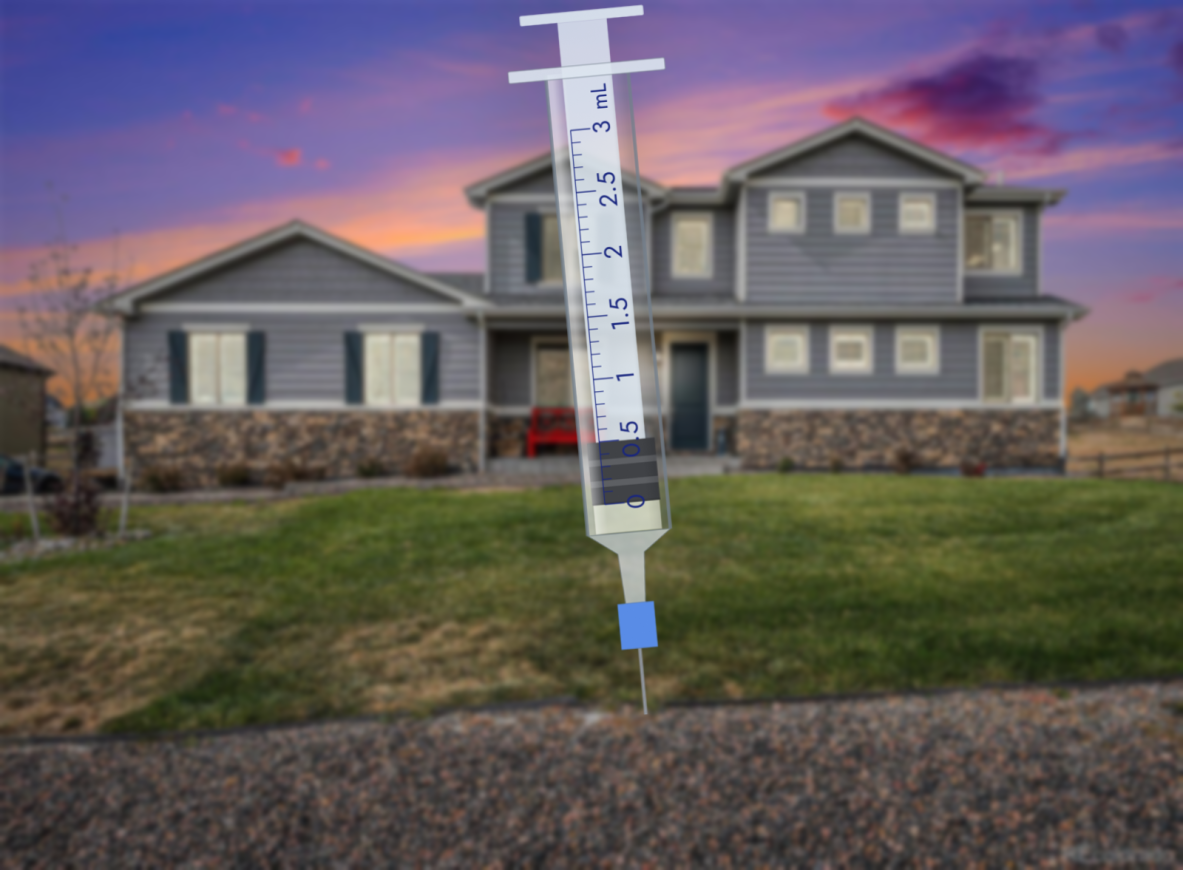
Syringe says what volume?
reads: 0 mL
